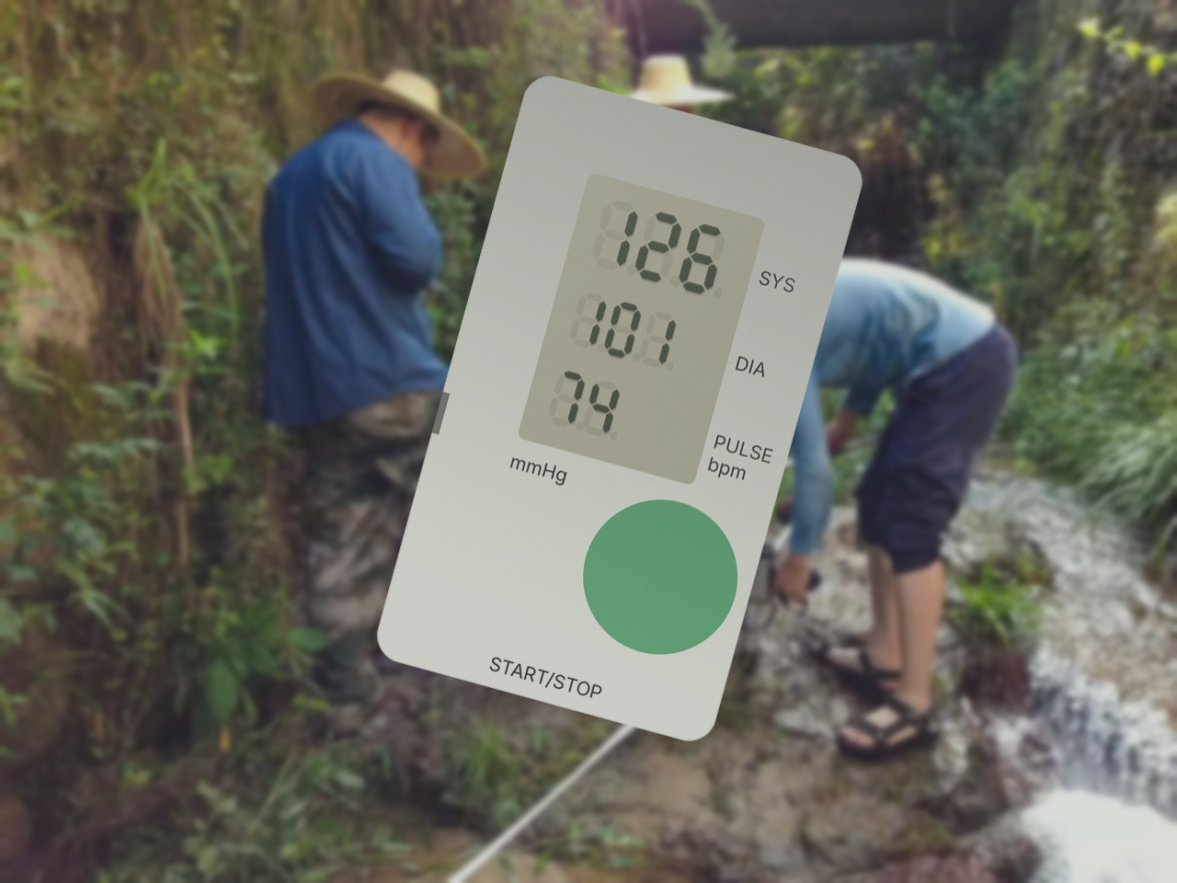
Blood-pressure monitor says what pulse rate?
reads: 74 bpm
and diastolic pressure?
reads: 101 mmHg
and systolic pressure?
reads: 126 mmHg
